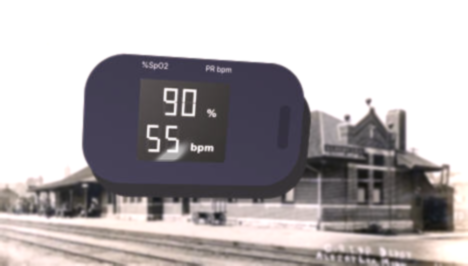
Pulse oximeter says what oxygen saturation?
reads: 90 %
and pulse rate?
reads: 55 bpm
